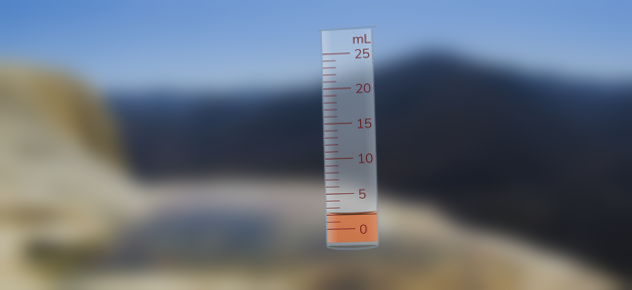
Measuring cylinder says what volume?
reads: 2 mL
